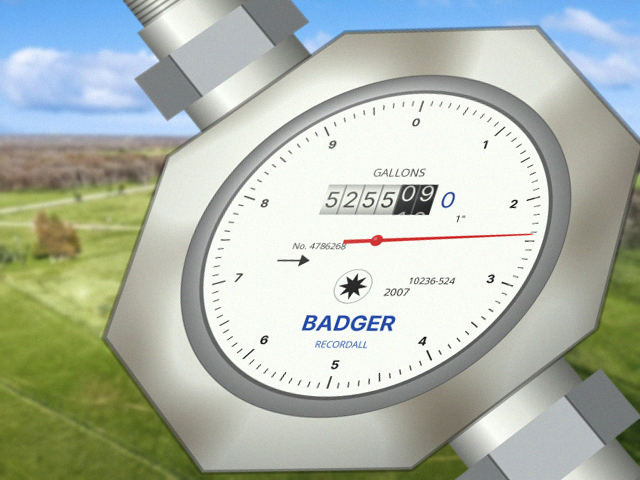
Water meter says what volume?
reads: 5255092.4 gal
